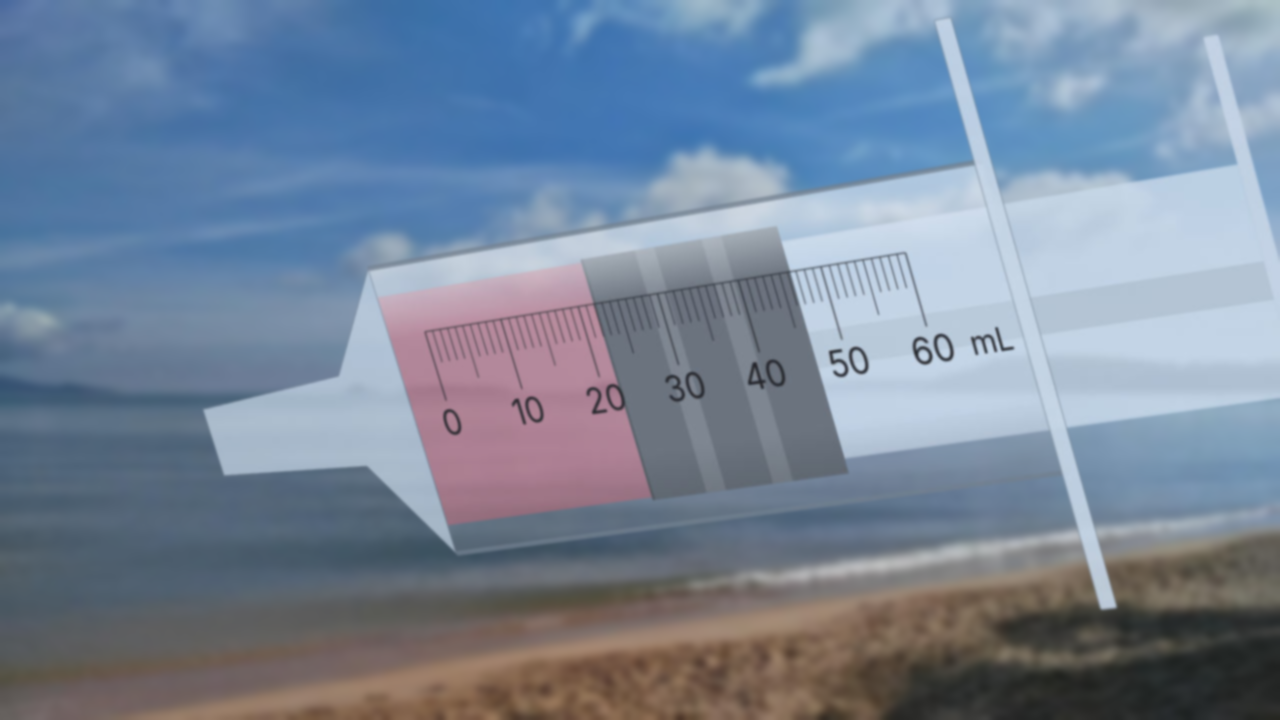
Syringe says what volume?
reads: 22 mL
